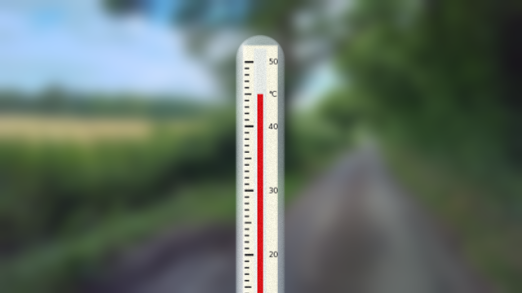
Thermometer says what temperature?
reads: 45 °C
